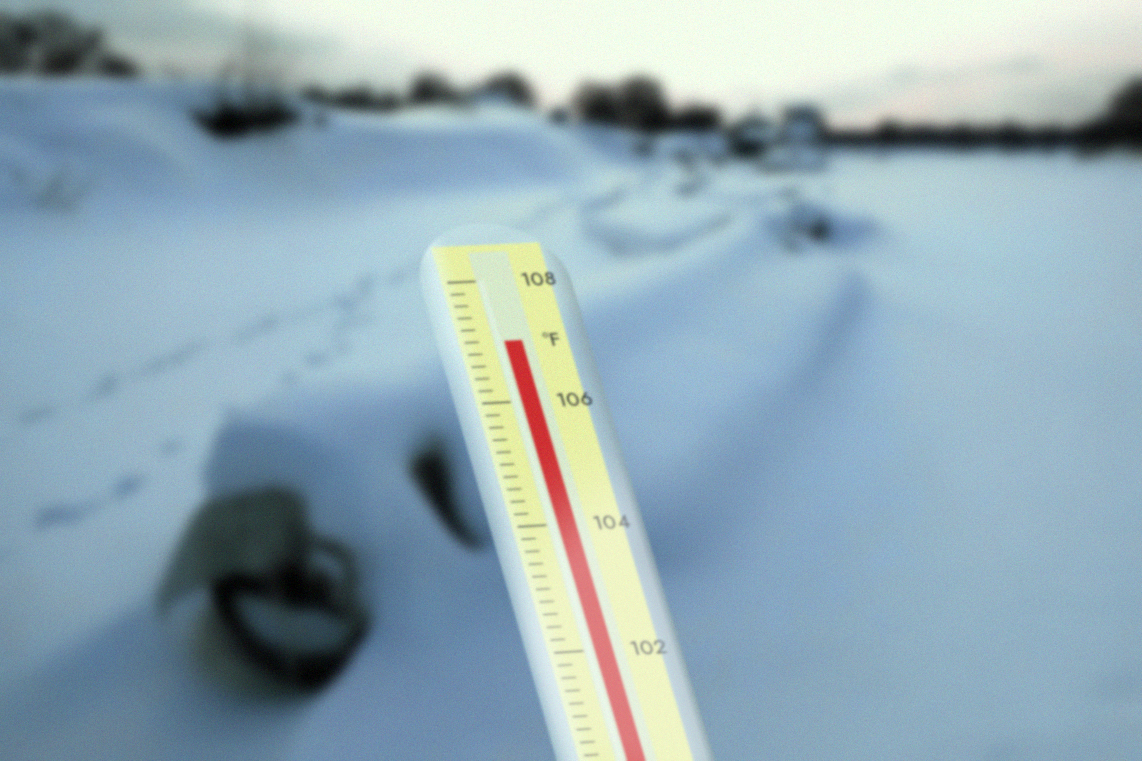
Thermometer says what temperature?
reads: 107 °F
